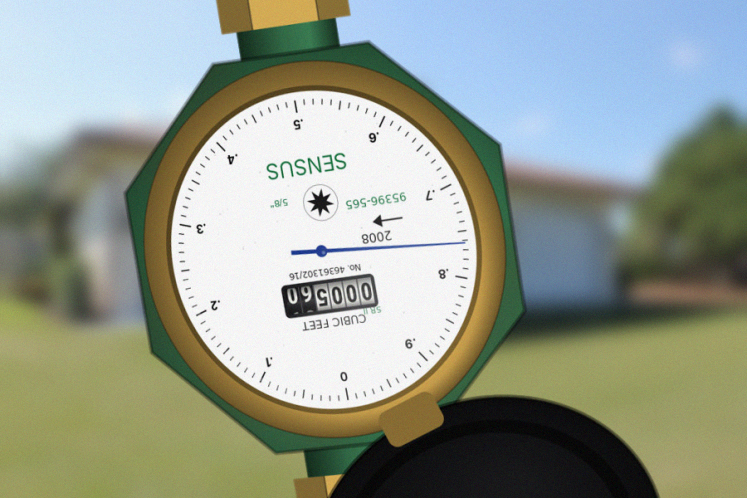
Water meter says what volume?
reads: 559.76 ft³
